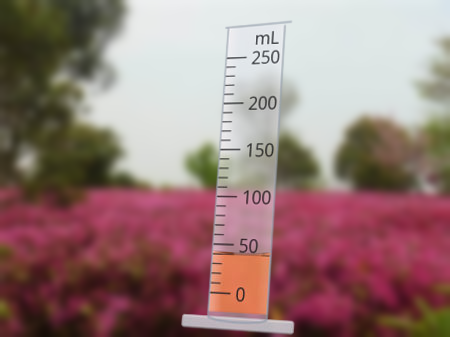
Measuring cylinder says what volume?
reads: 40 mL
